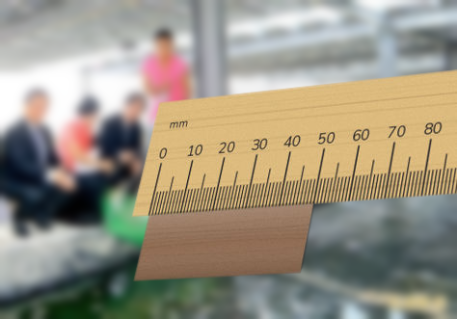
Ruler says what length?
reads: 50 mm
